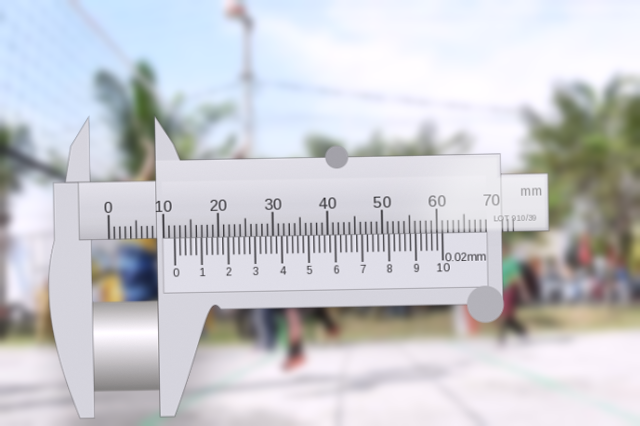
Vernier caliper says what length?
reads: 12.0 mm
